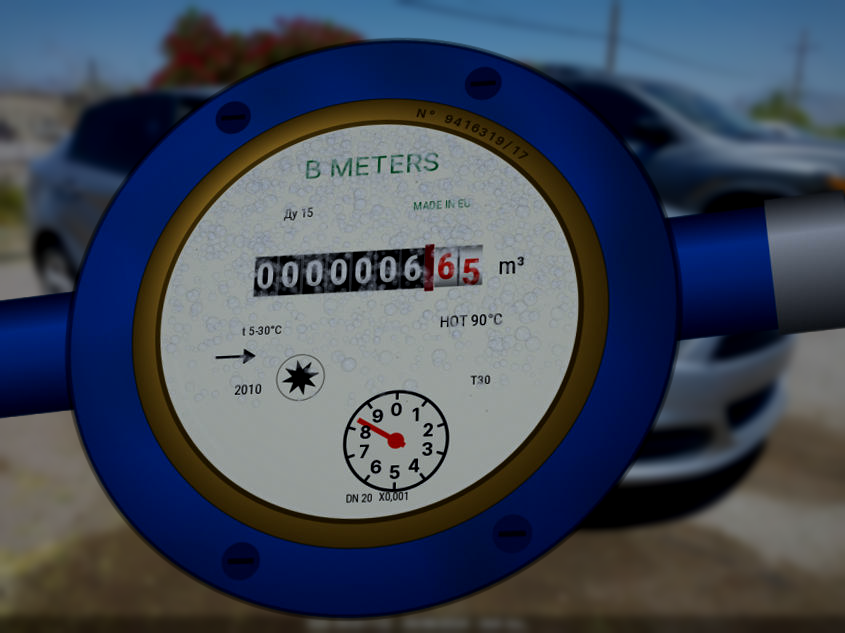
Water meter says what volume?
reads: 6.648 m³
